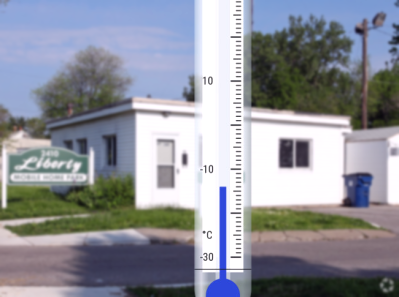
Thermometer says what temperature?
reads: -14 °C
